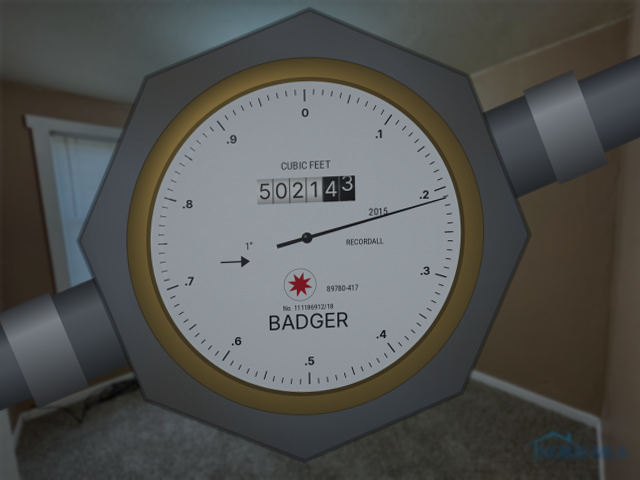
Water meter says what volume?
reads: 502143.21 ft³
